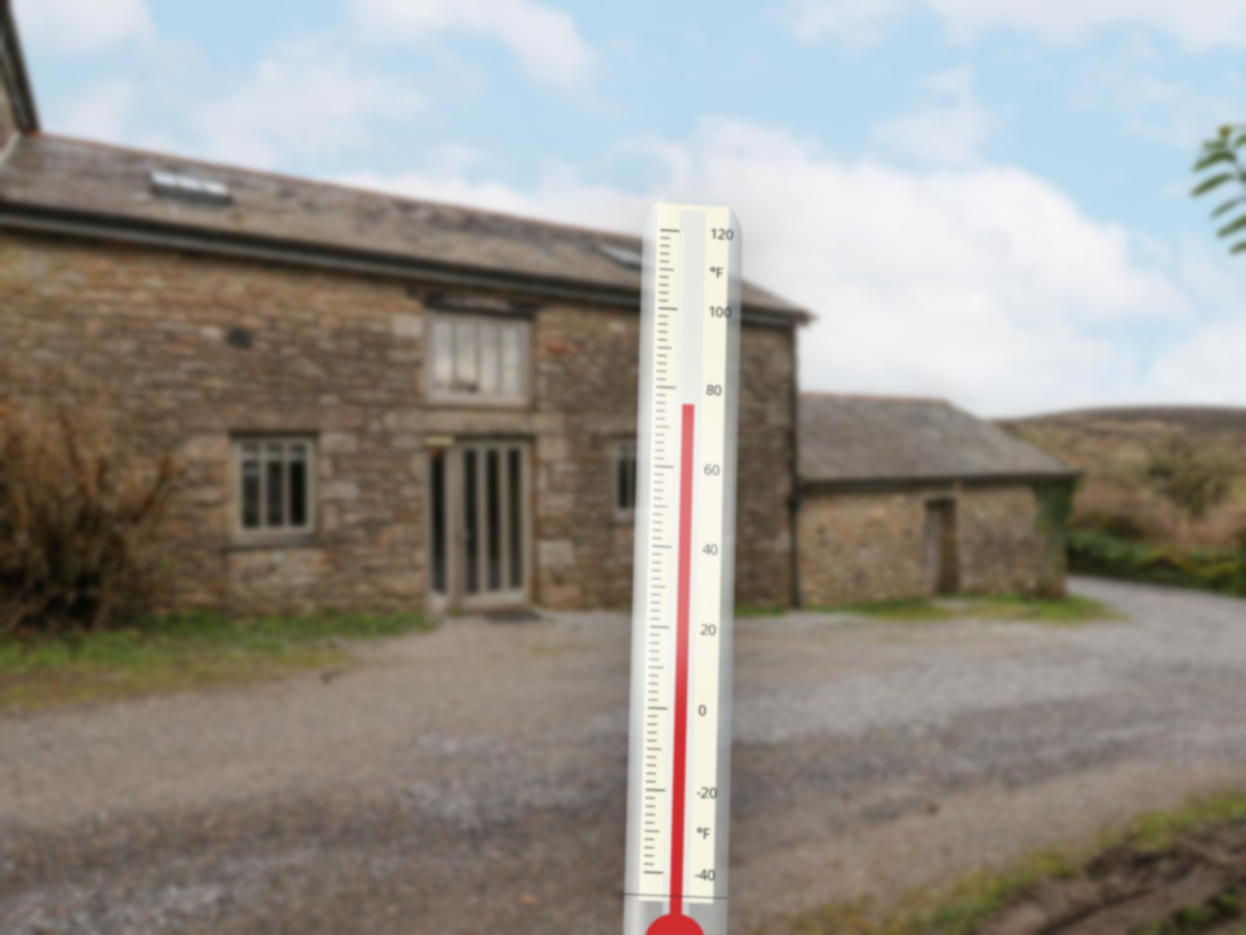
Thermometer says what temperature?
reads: 76 °F
